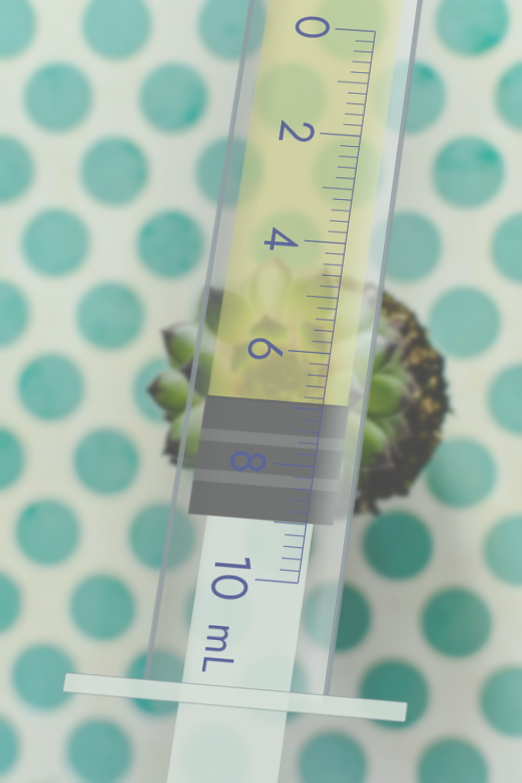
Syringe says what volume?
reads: 6.9 mL
